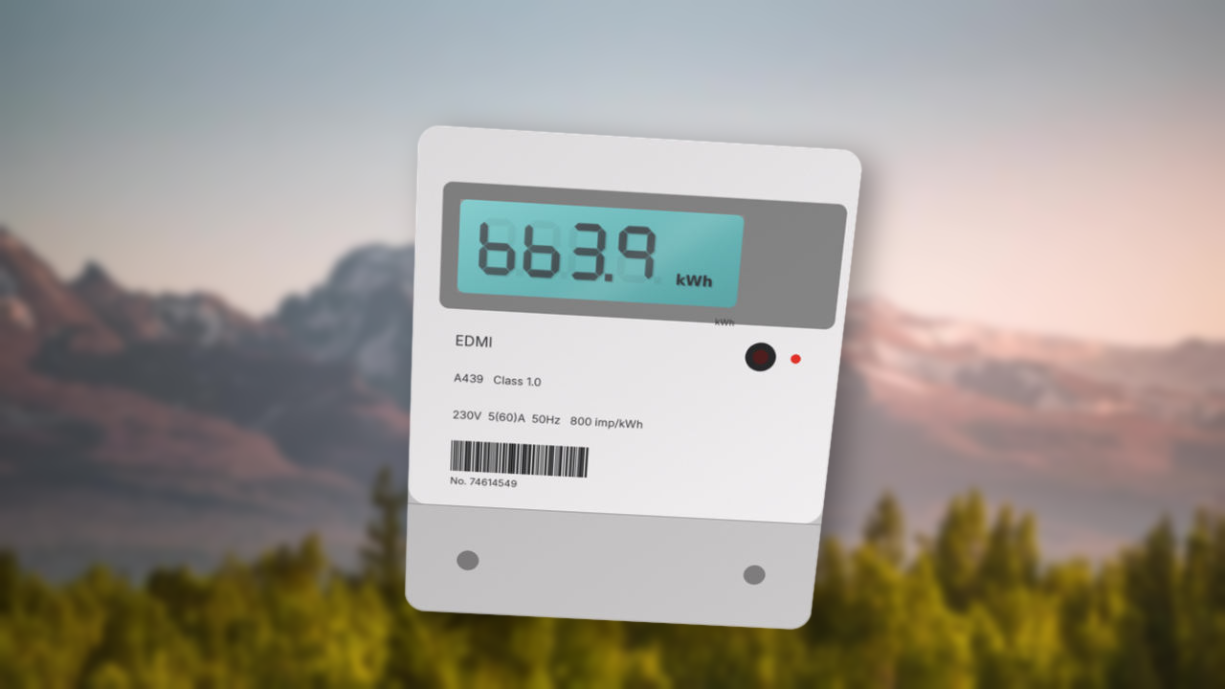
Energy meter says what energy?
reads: 663.9 kWh
